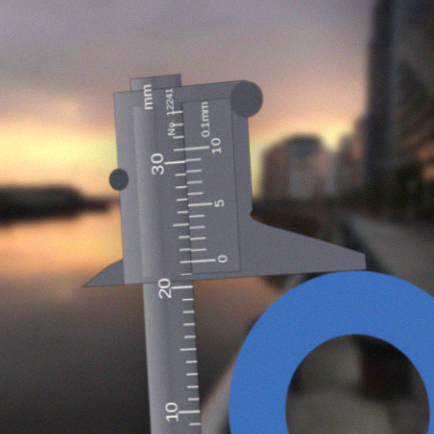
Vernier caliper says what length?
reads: 22.0 mm
